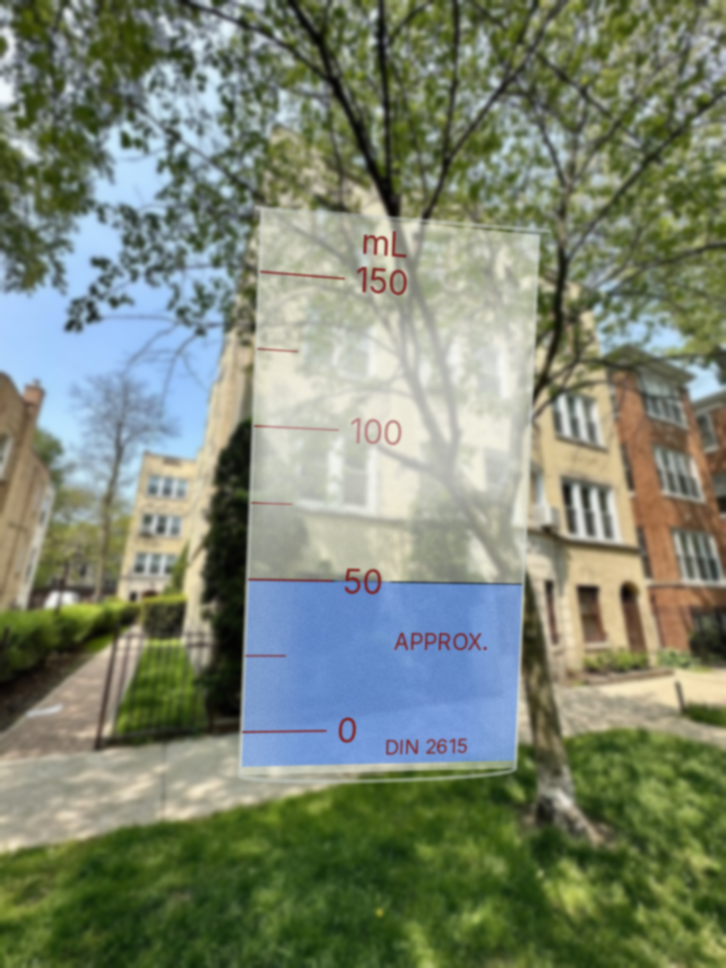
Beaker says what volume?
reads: 50 mL
